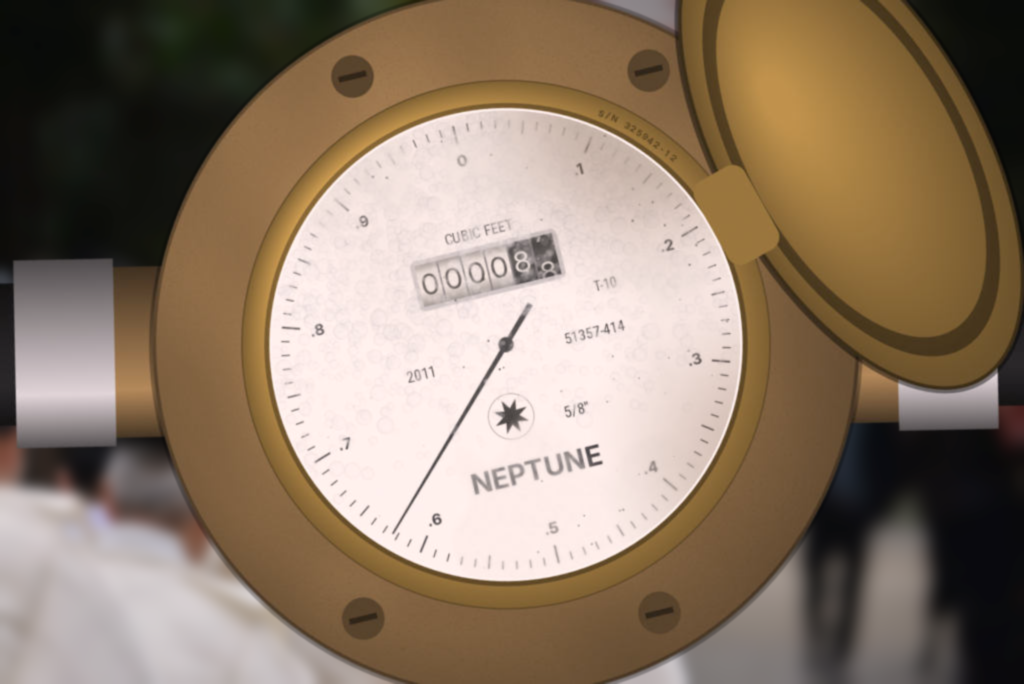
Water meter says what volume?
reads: 87.62 ft³
